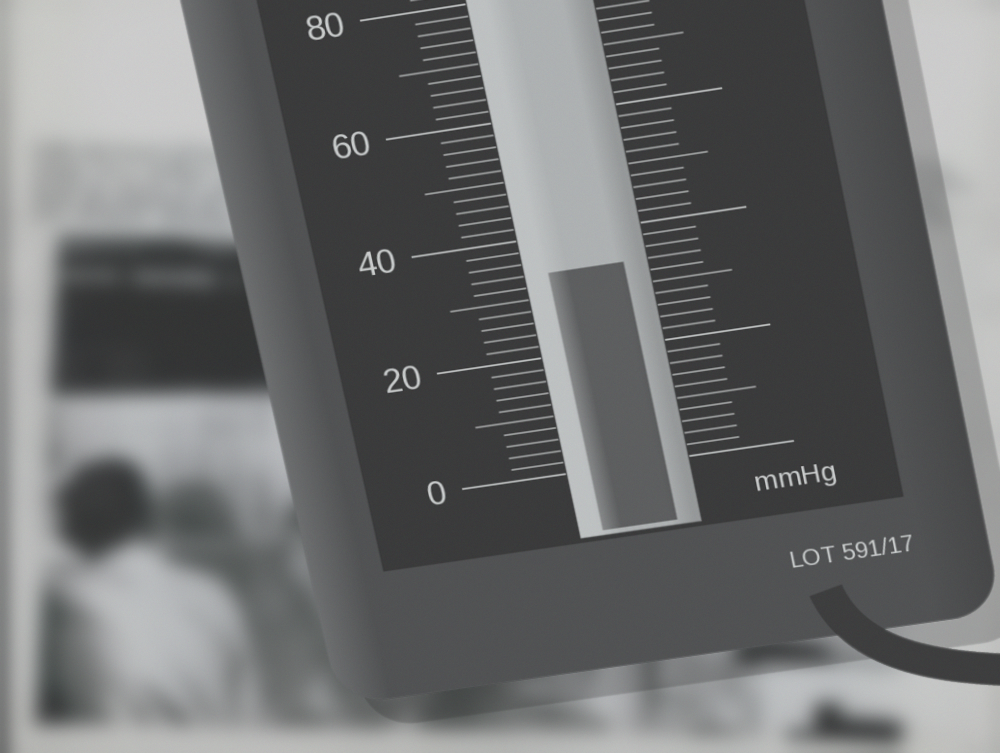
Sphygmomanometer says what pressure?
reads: 34 mmHg
